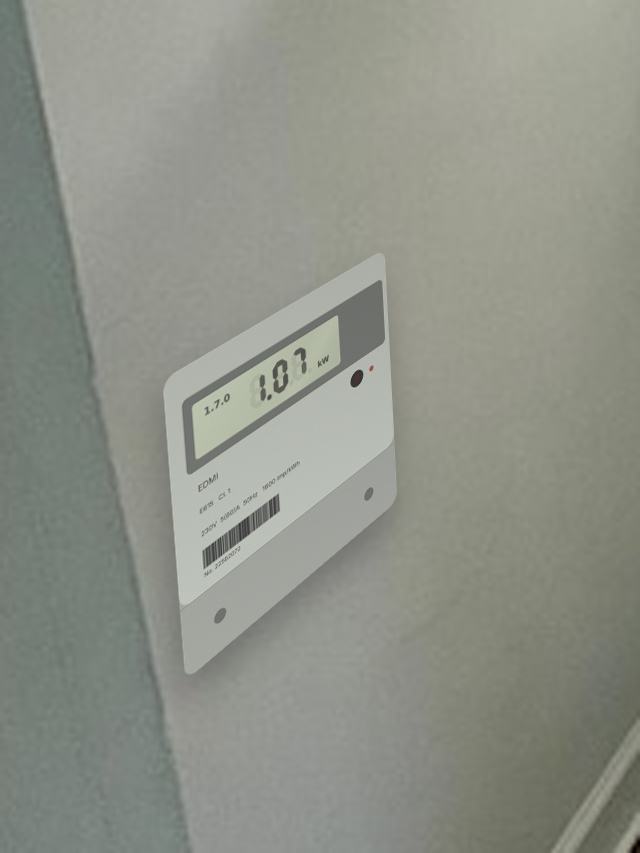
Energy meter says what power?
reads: 1.07 kW
